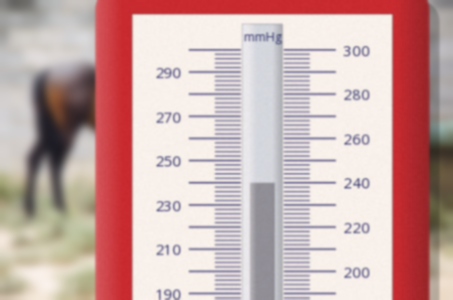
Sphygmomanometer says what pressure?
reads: 240 mmHg
